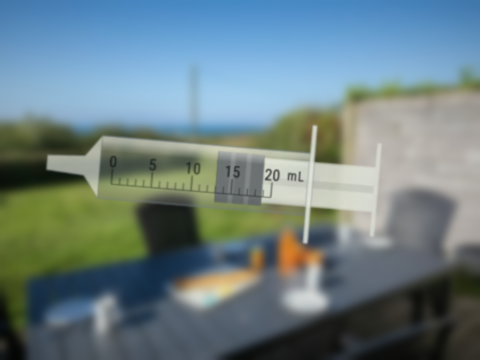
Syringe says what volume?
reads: 13 mL
